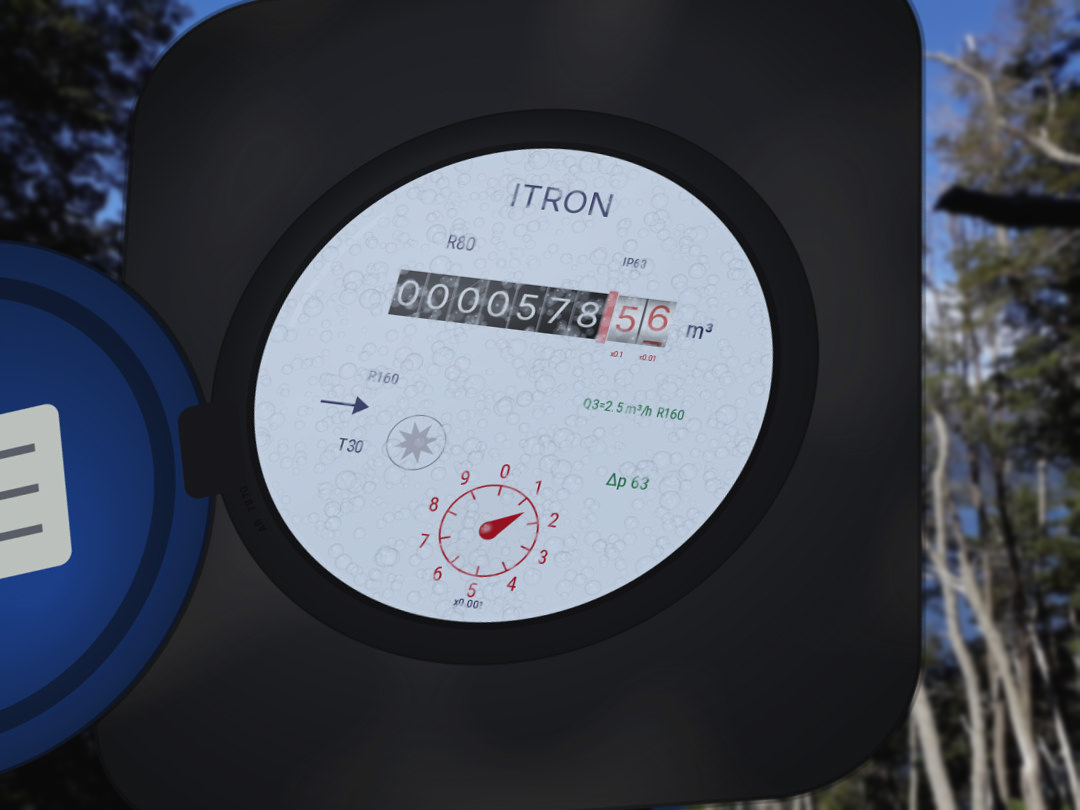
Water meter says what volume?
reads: 578.561 m³
